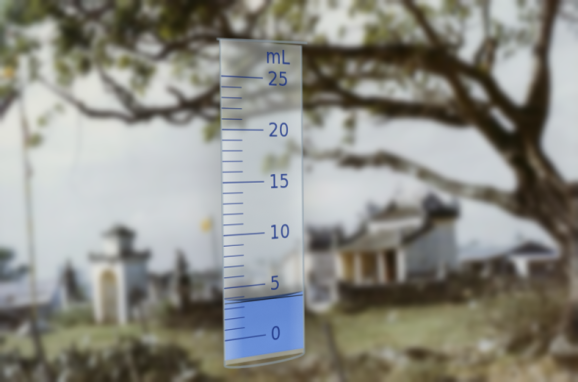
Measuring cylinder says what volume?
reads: 3.5 mL
